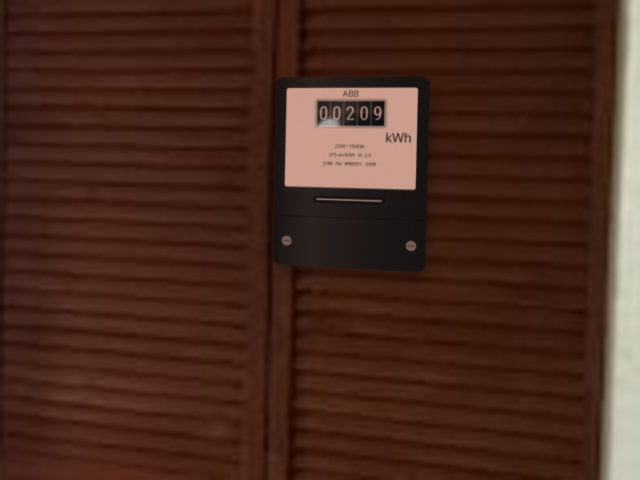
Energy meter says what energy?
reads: 209 kWh
